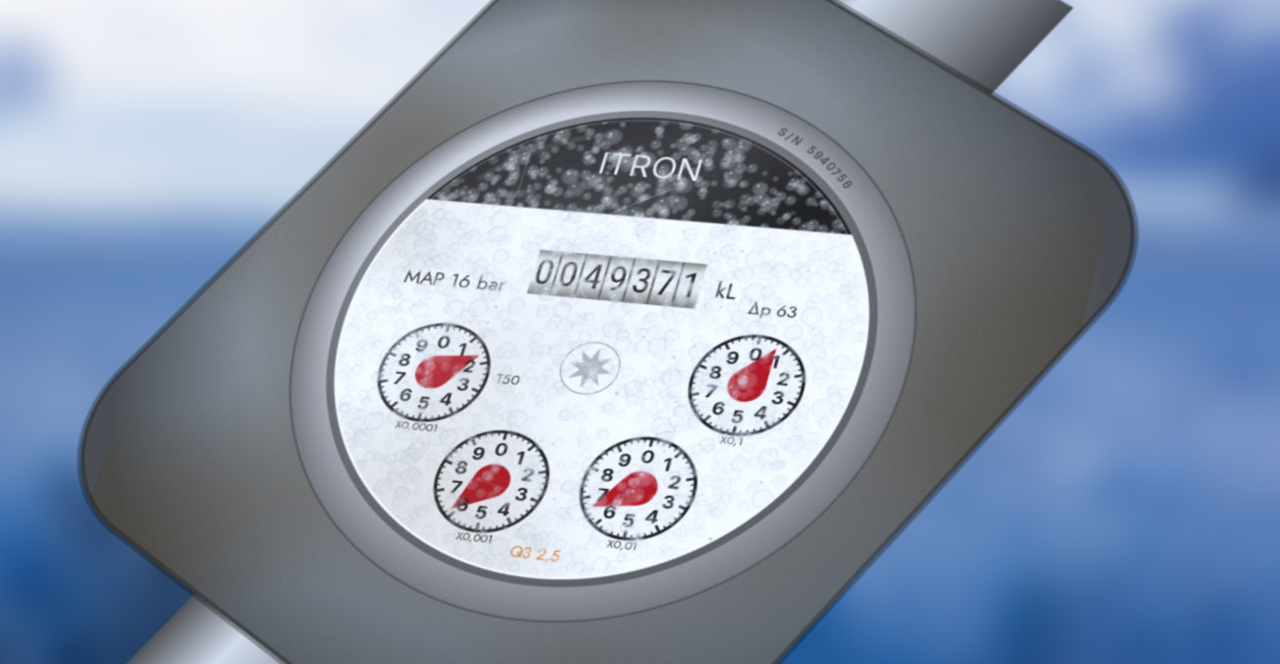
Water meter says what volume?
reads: 49371.0661 kL
